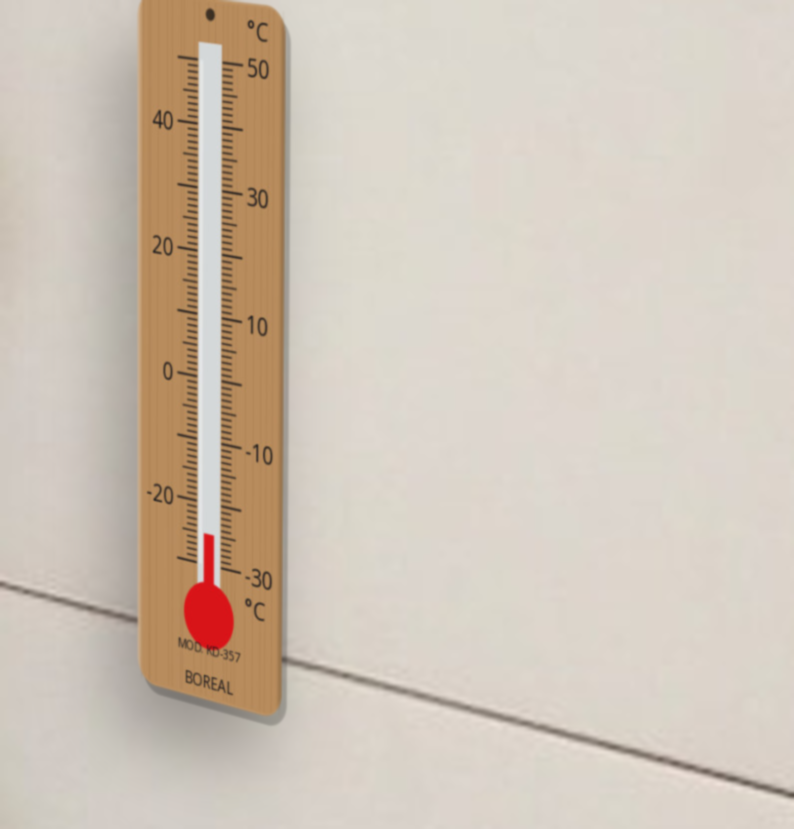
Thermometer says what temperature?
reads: -25 °C
